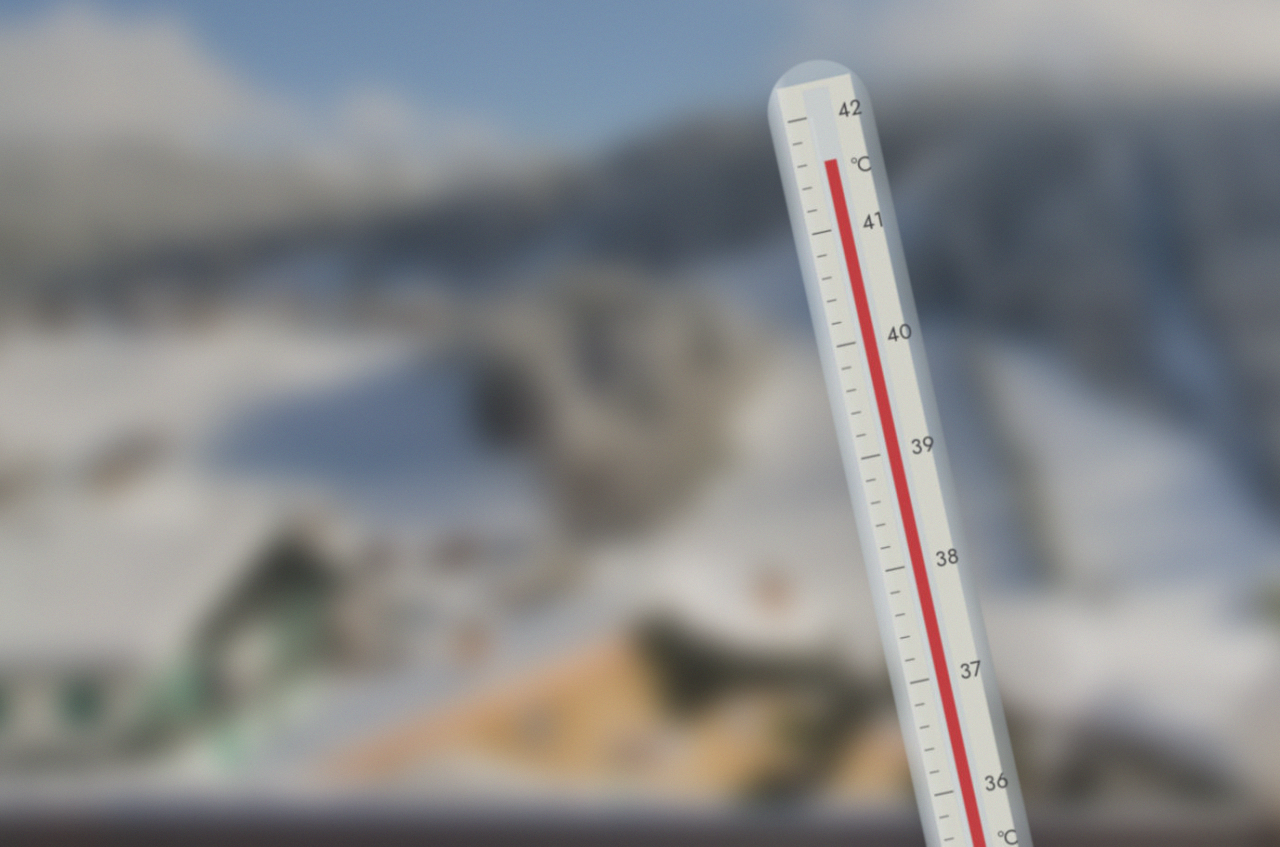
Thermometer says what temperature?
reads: 41.6 °C
